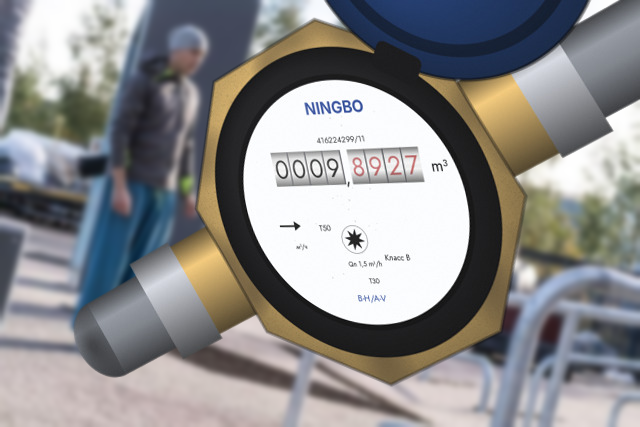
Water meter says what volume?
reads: 9.8927 m³
